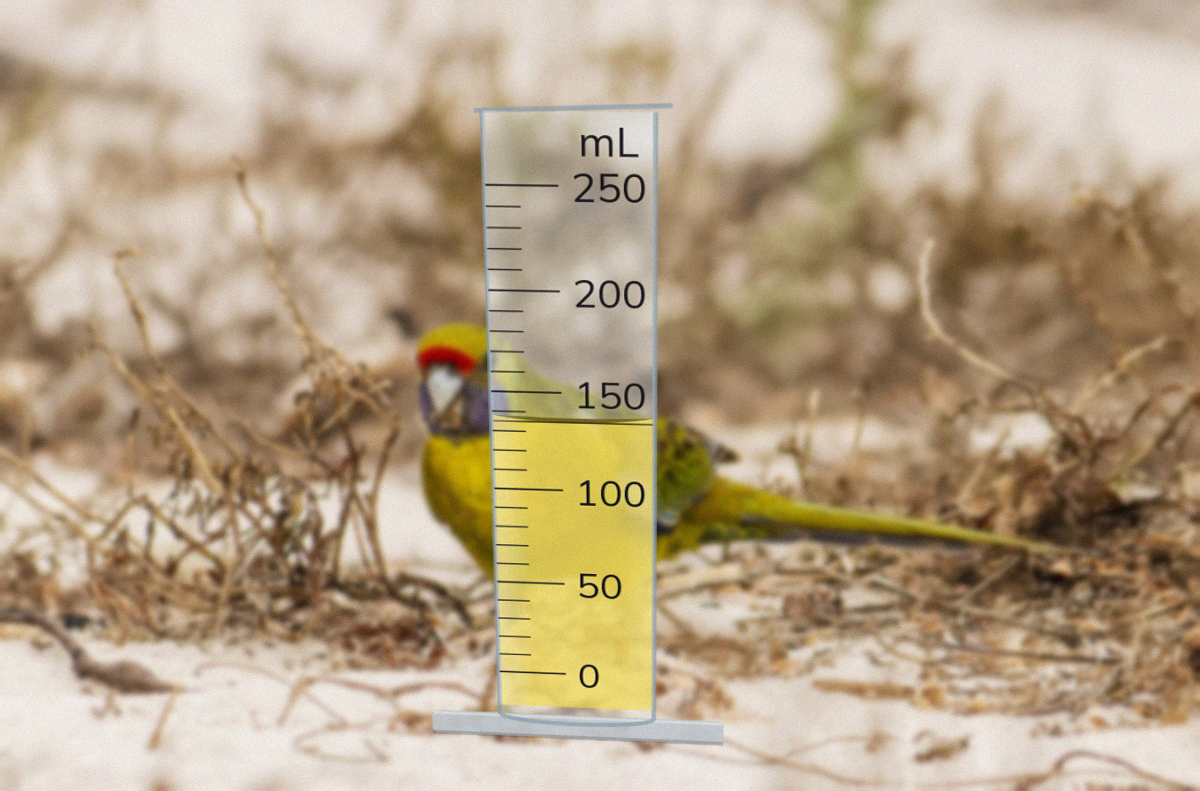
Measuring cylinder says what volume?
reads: 135 mL
